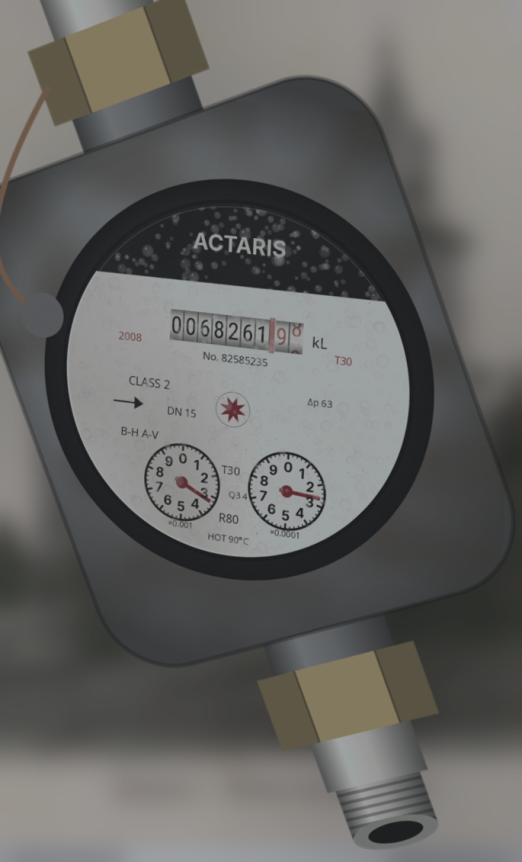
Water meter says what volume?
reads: 68261.9832 kL
